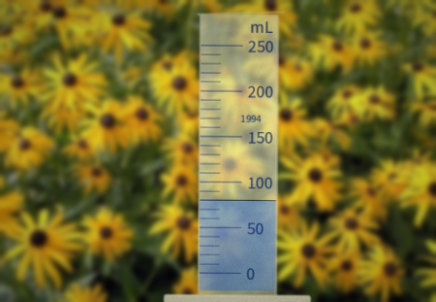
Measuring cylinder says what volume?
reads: 80 mL
